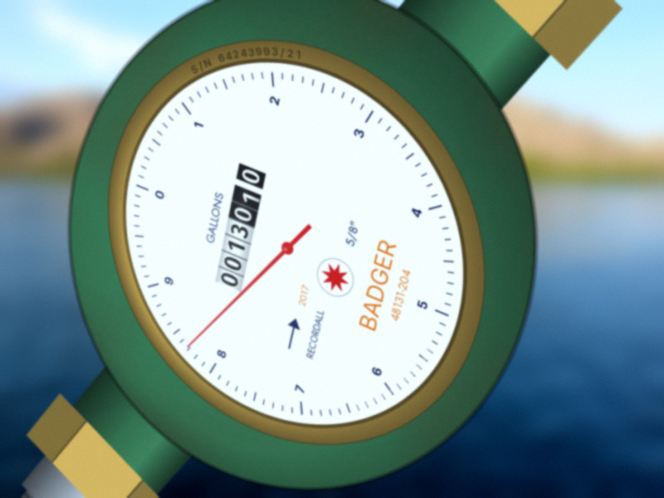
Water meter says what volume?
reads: 13008.3 gal
